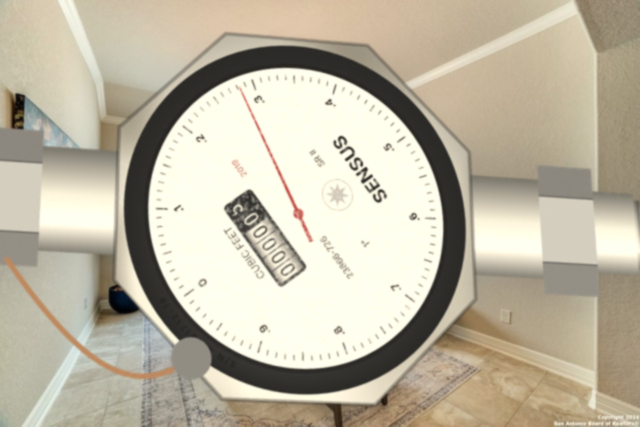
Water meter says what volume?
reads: 5.28 ft³
